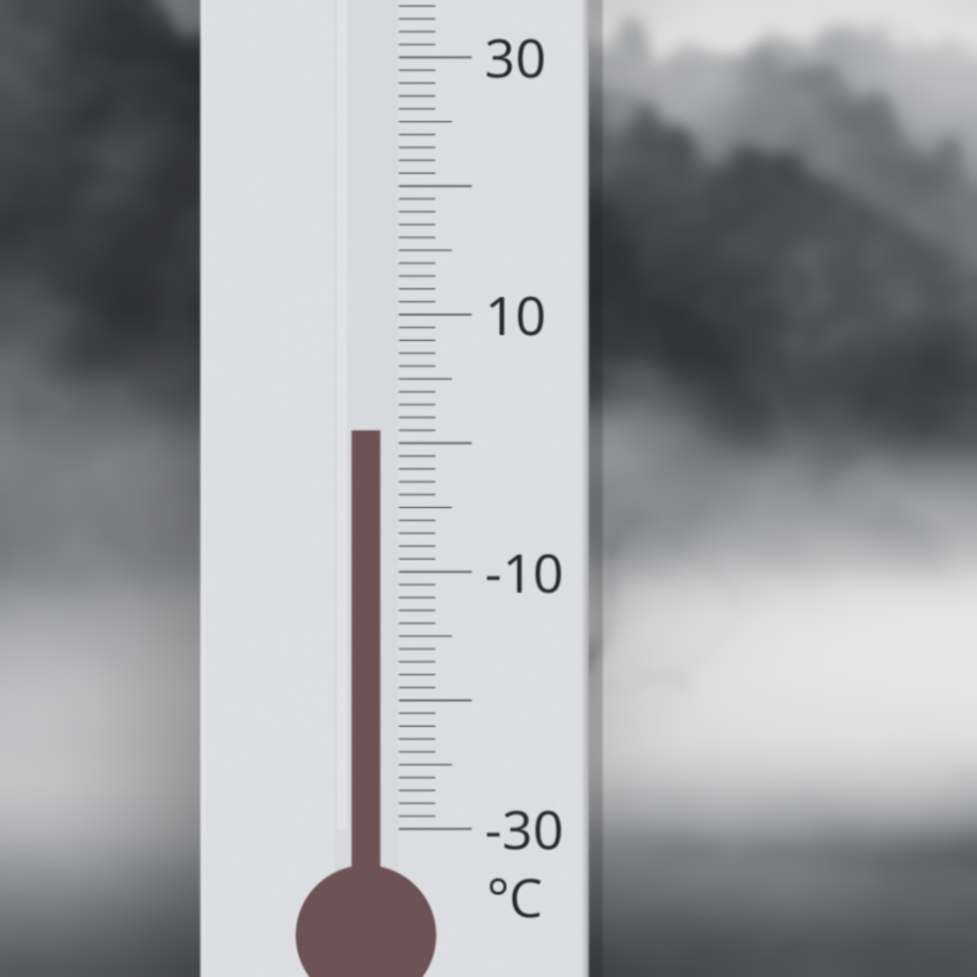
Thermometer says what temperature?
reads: 1 °C
